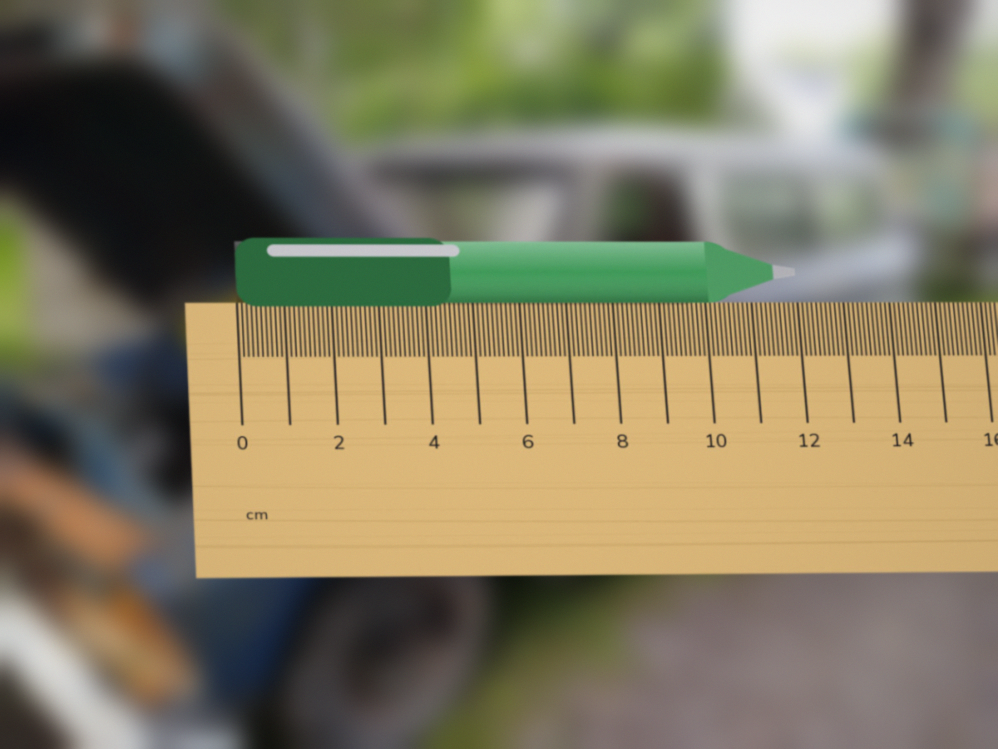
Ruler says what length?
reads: 12 cm
